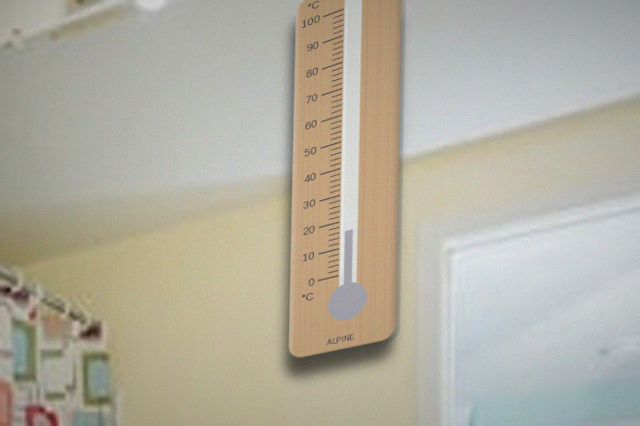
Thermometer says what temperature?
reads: 16 °C
